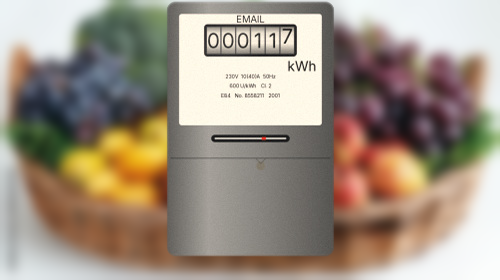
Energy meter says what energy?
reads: 117 kWh
